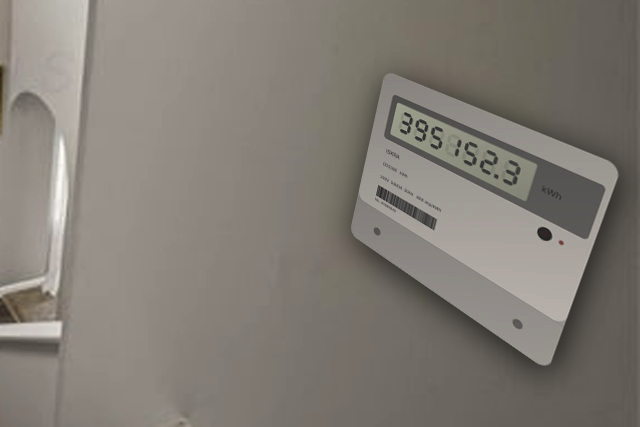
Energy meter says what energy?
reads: 395152.3 kWh
